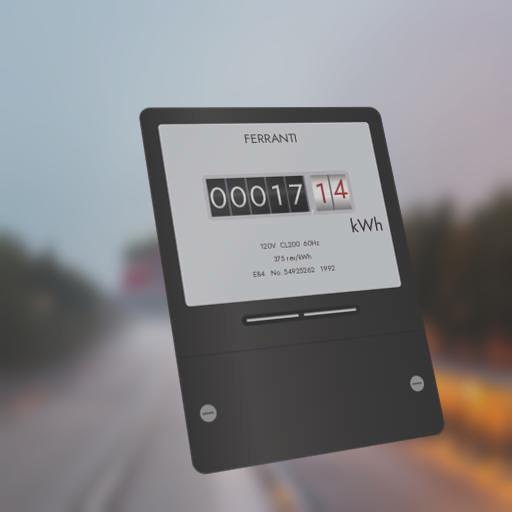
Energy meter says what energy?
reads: 17.14 kWh
